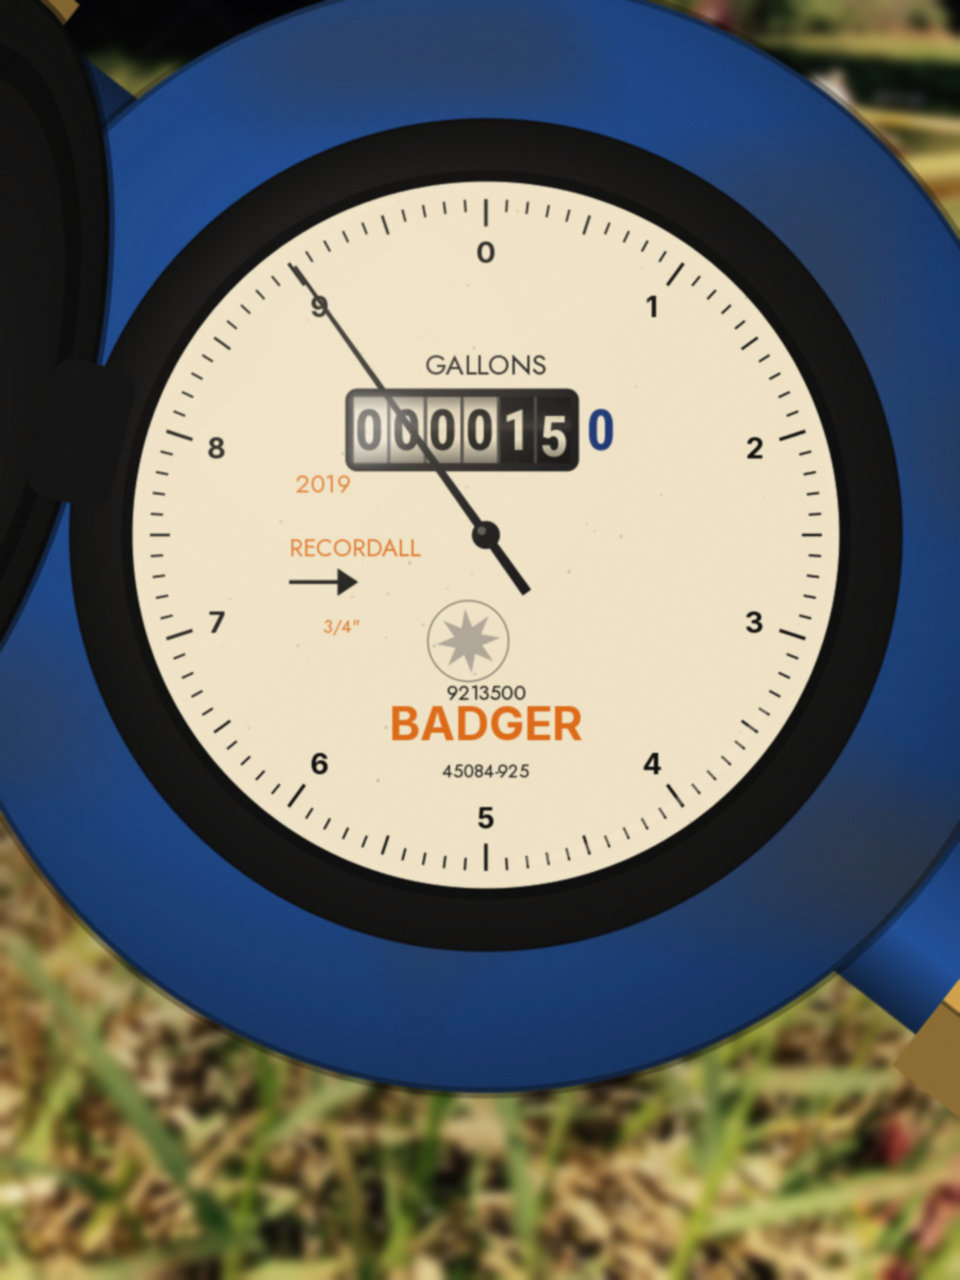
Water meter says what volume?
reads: 149.0 gal
